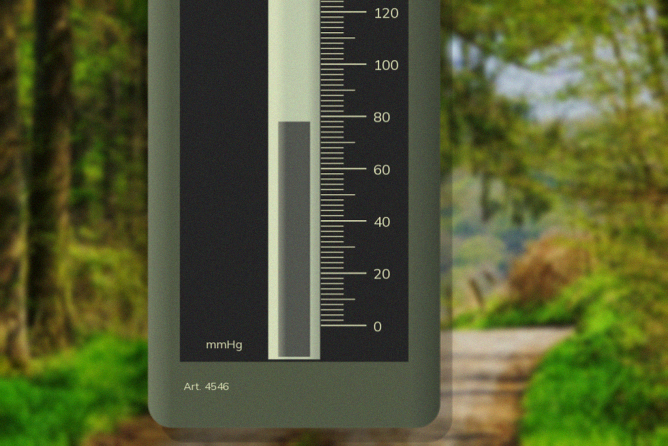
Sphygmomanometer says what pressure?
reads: 78 mmHg
